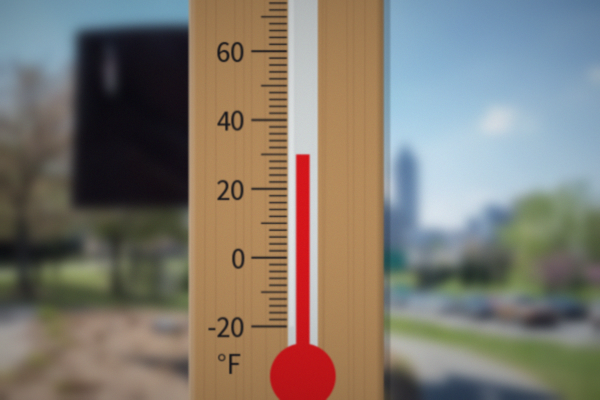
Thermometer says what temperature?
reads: 30 °F
